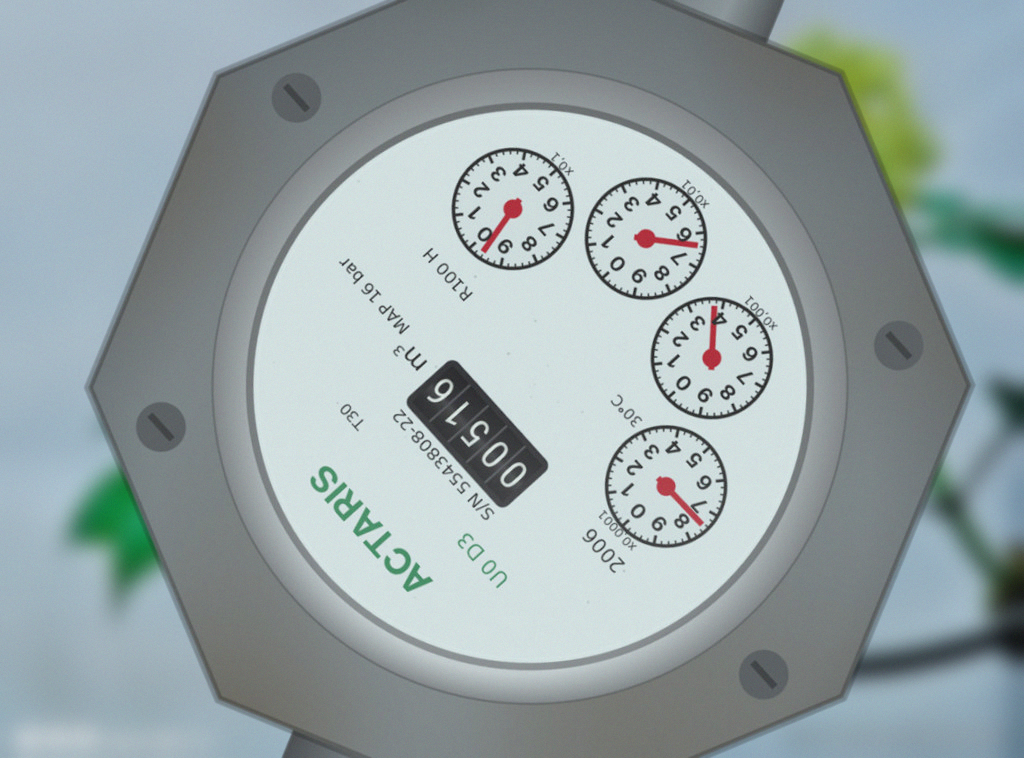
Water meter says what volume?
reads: 515.9637 m³
